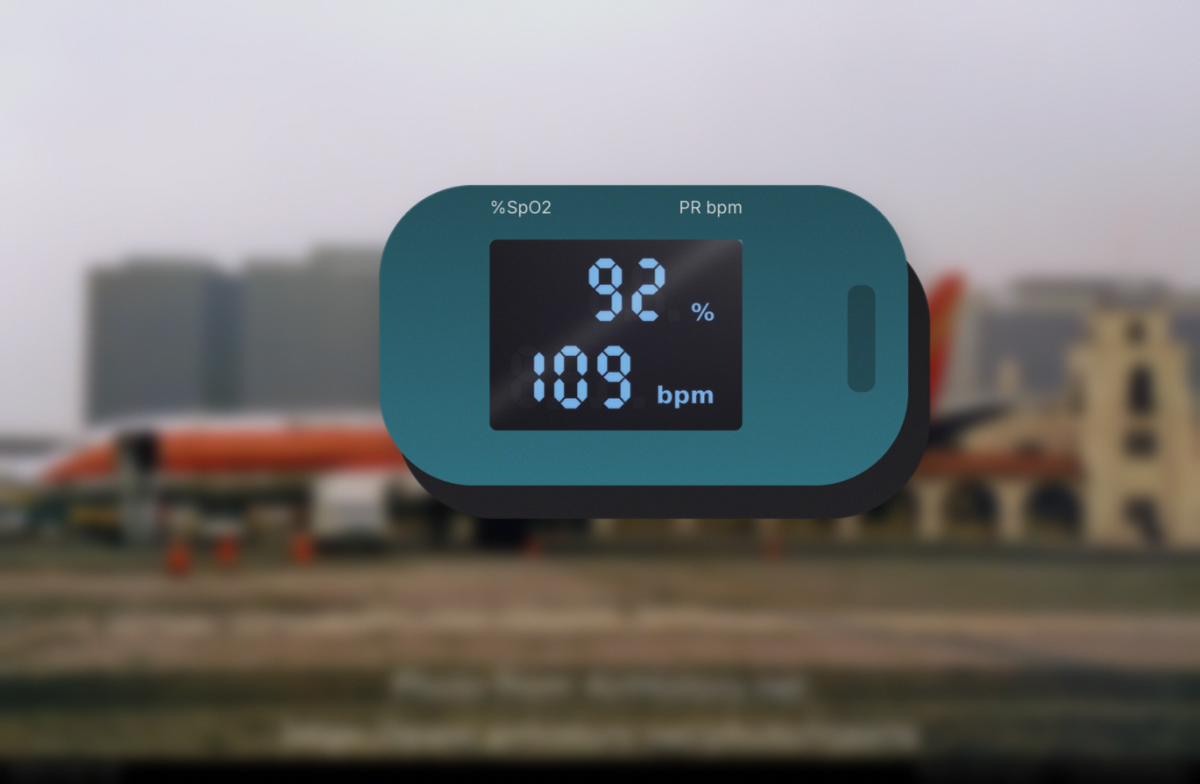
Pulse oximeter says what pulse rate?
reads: 109 bpm
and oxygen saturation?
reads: 92 %
